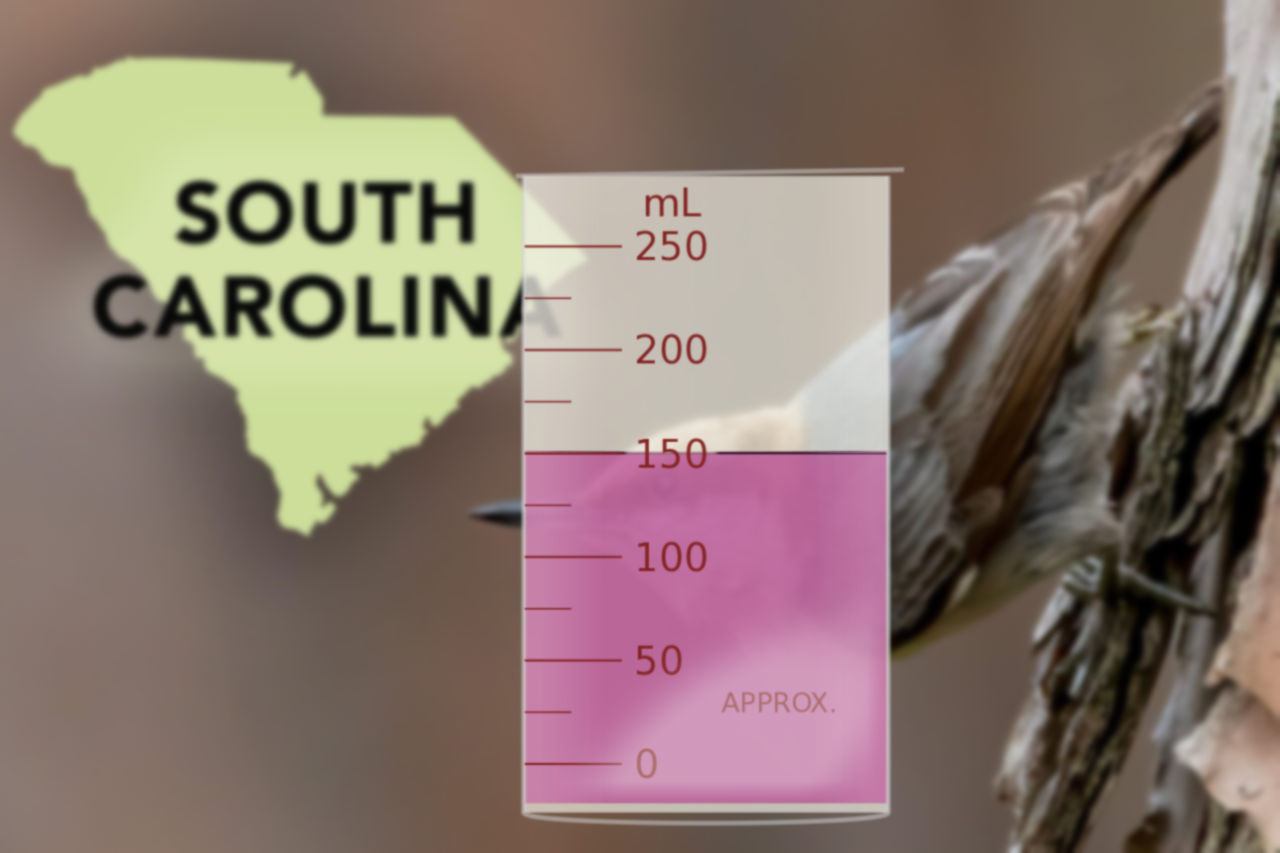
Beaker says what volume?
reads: 150 mL
